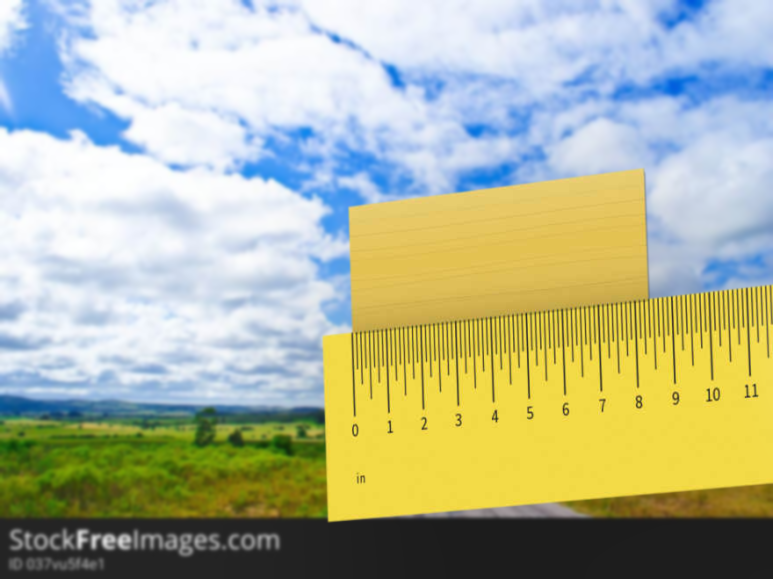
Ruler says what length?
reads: 8.375 in
